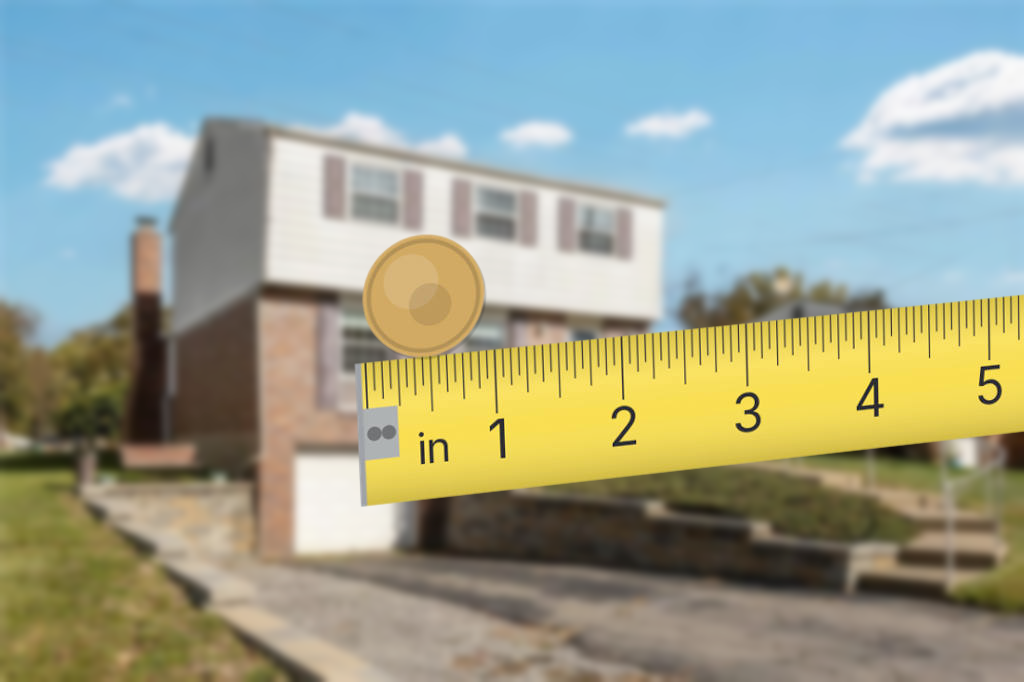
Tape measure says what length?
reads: 0.9375 in
